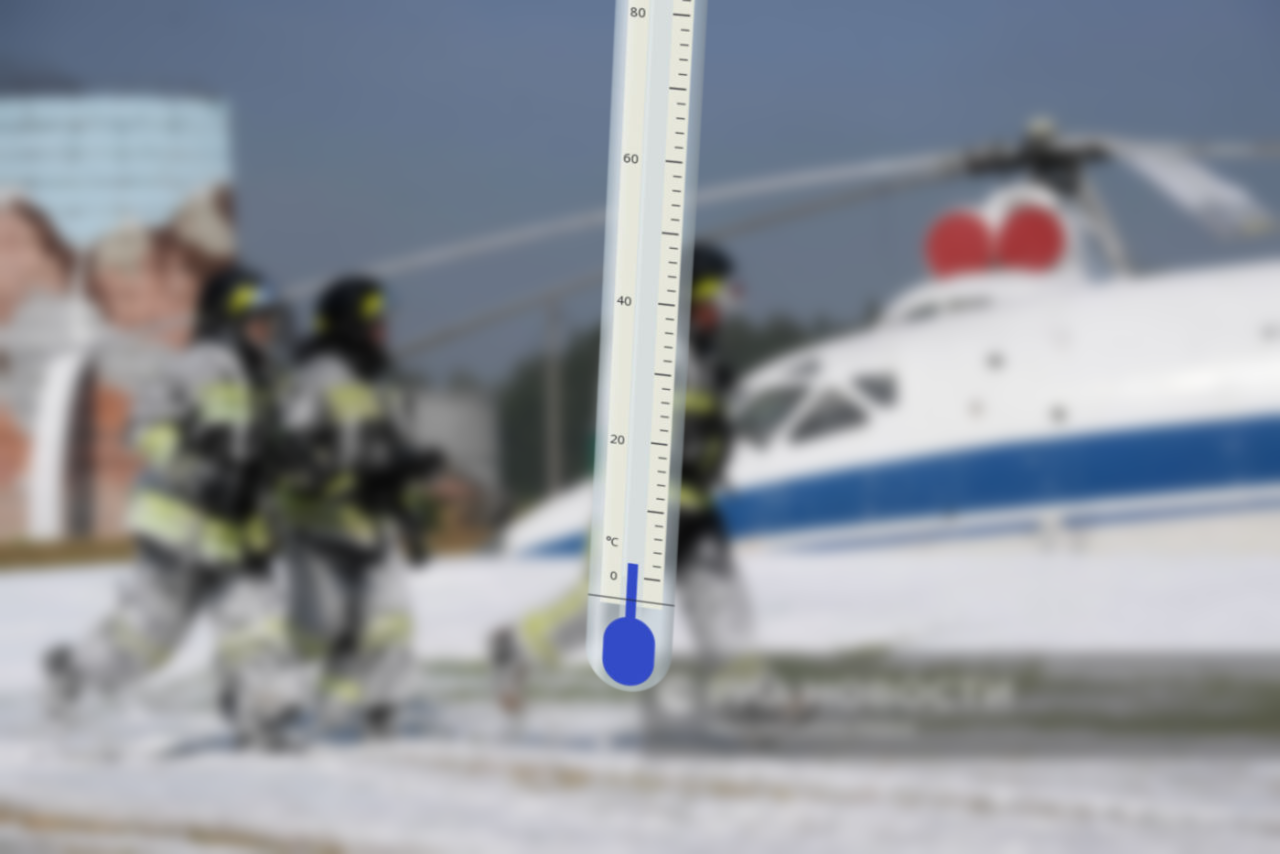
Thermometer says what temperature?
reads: 2 °C
